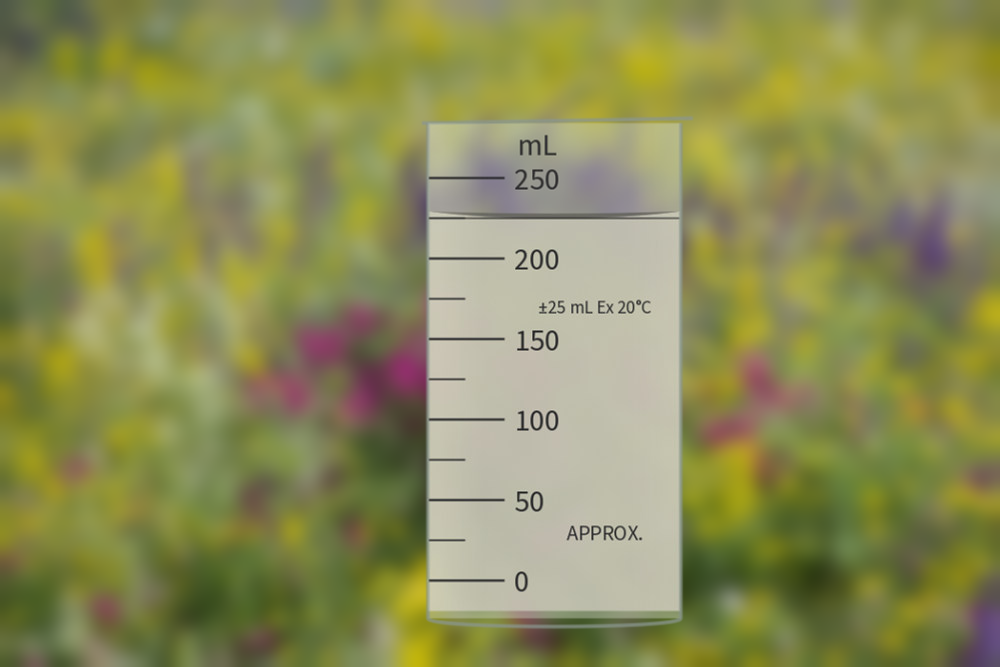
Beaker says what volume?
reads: 225 mL
